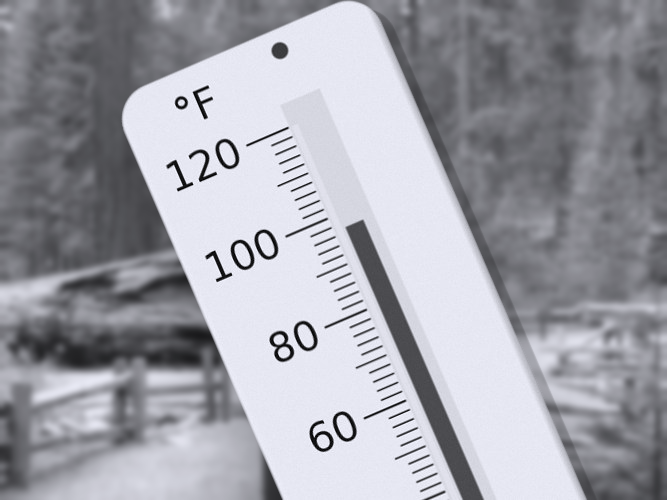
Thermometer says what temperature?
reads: 97 °F
